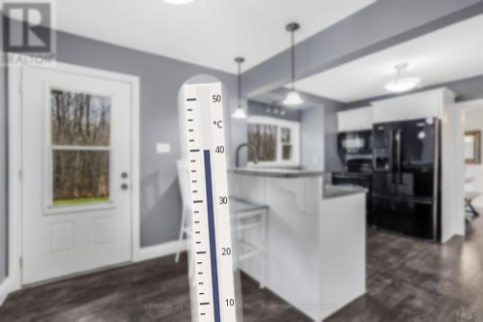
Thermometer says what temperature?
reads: 40 °C
